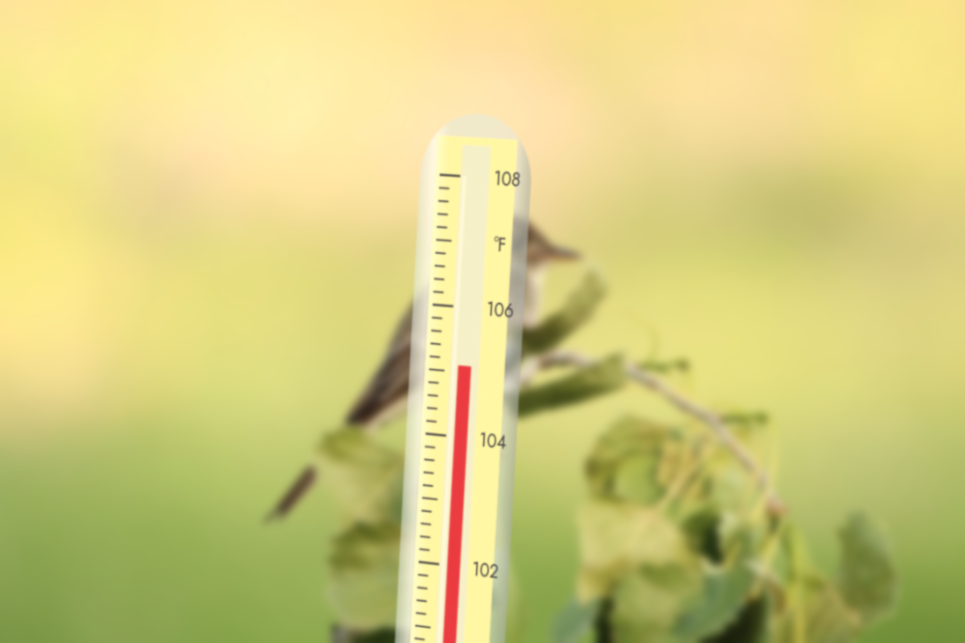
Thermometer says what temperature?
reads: 105.1 °F
